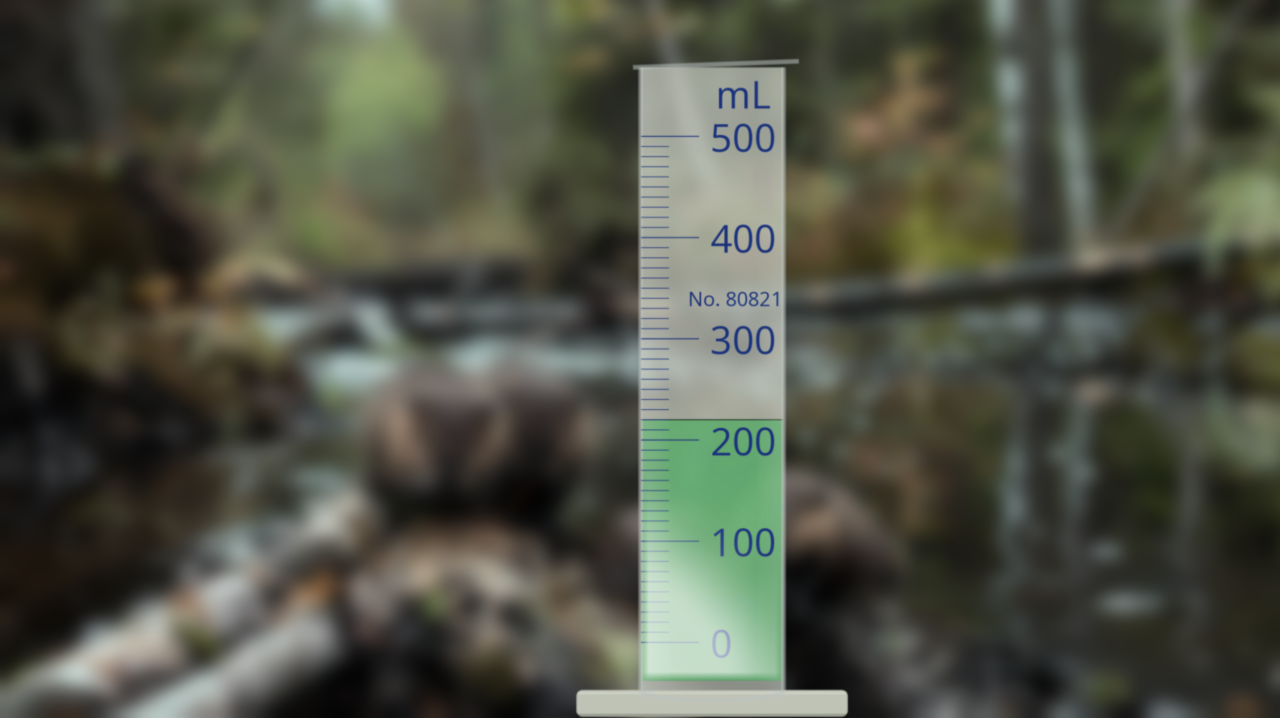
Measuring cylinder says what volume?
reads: 220 mL
